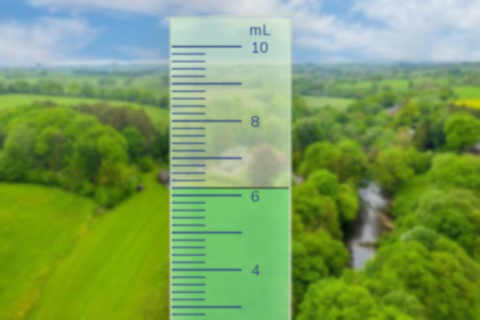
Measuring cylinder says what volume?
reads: 6.2 mL
